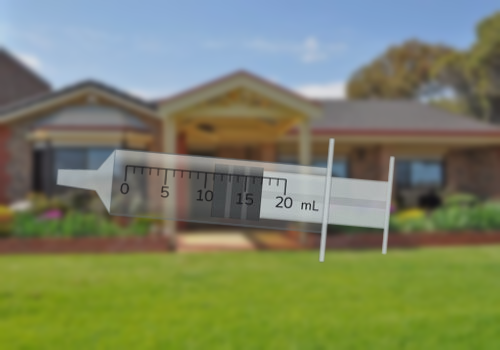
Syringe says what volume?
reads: 11 mL
